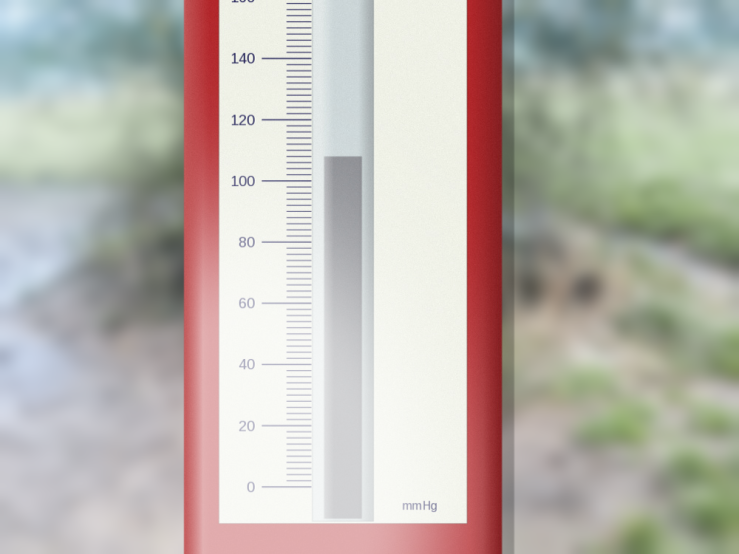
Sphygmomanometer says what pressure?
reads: 108 mmHg
